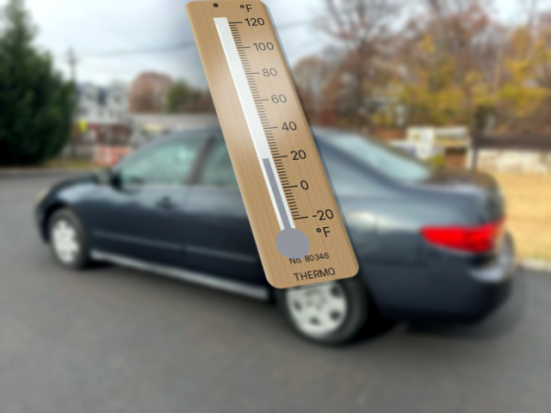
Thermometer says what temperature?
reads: 20 °F
